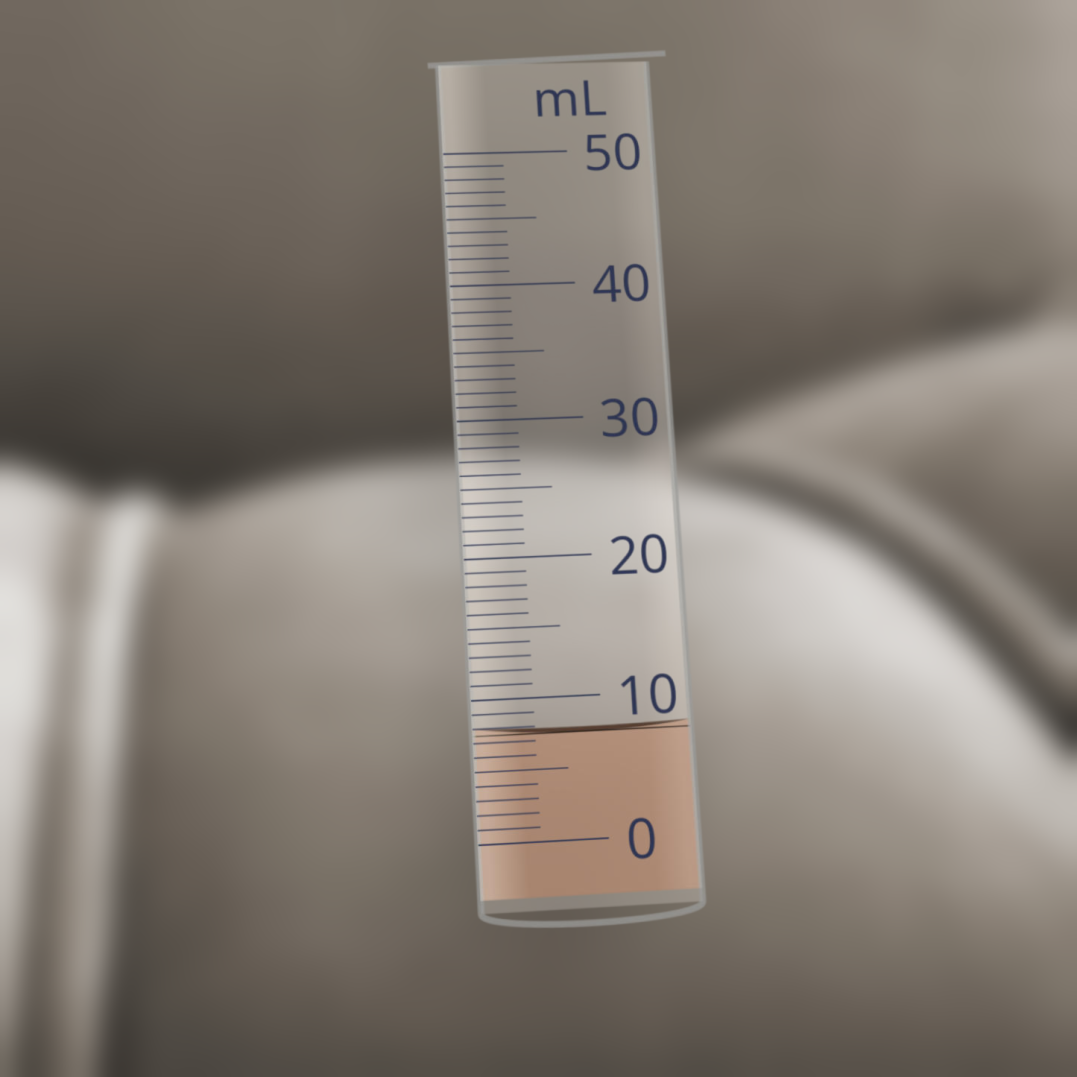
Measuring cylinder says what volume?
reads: 7.5 mL
